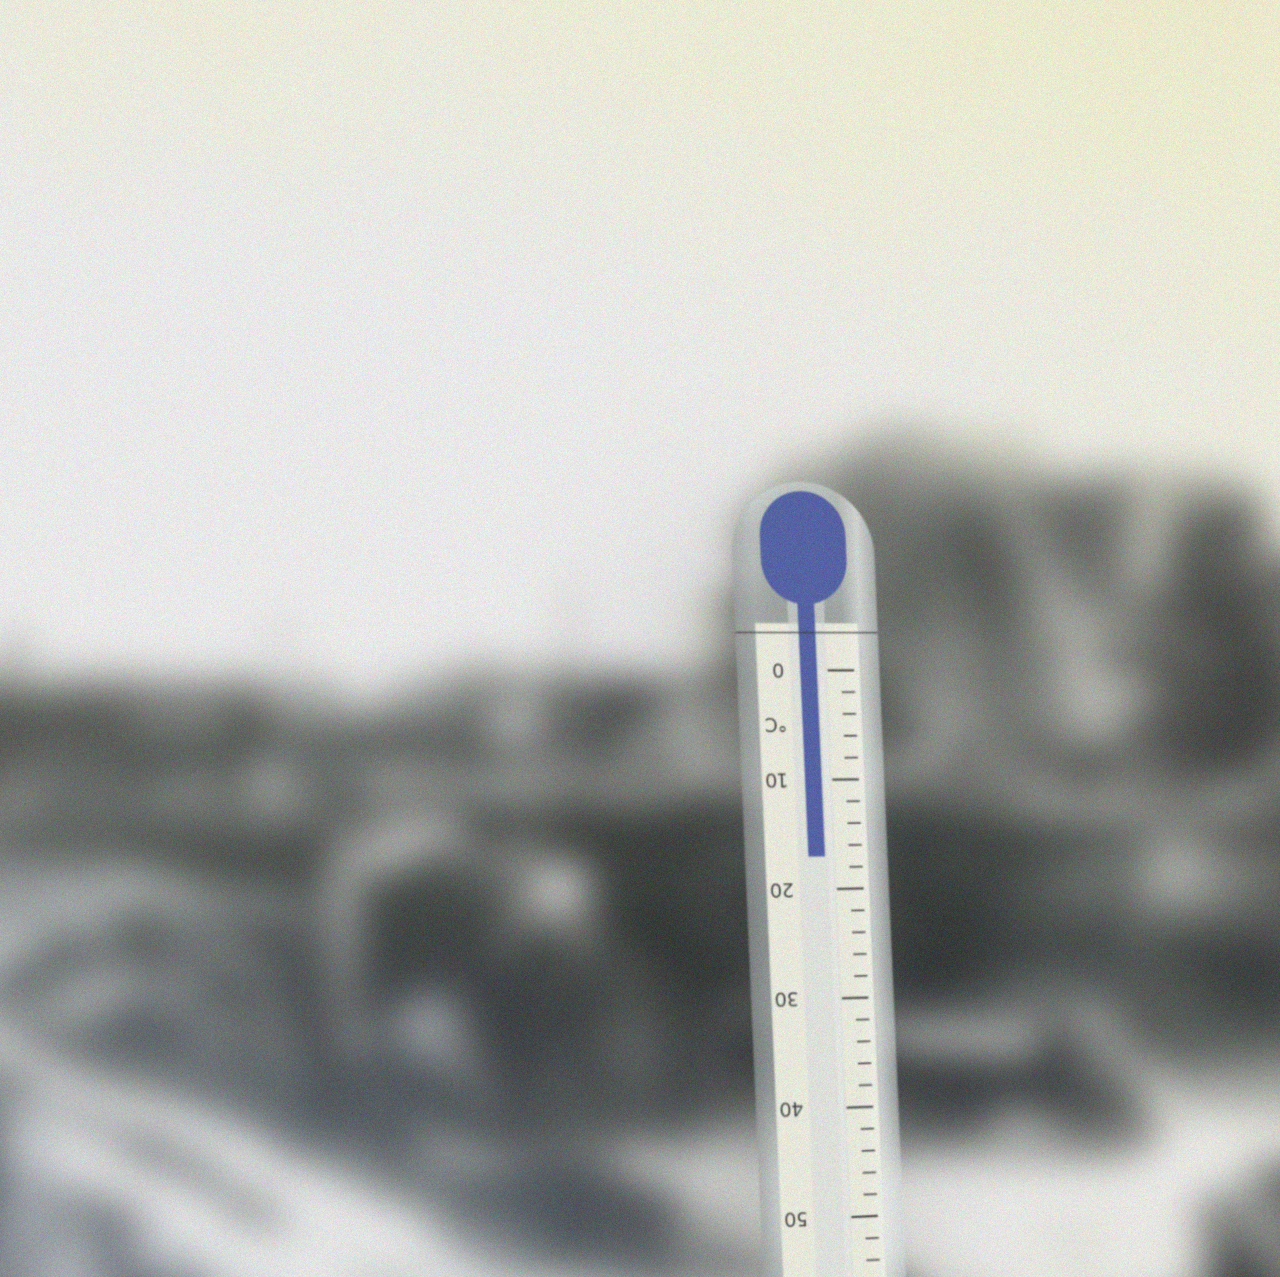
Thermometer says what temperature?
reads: 17 °C
